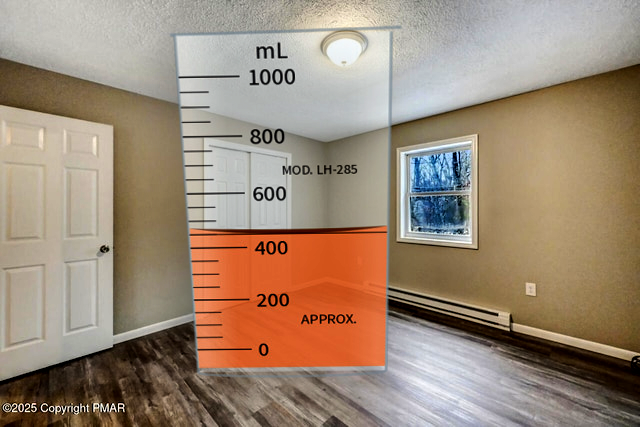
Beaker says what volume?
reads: 450 mL
